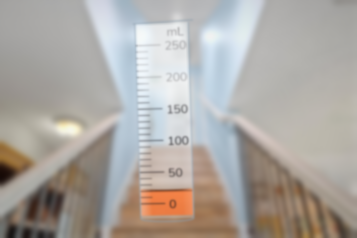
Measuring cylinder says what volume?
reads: 20 mL
